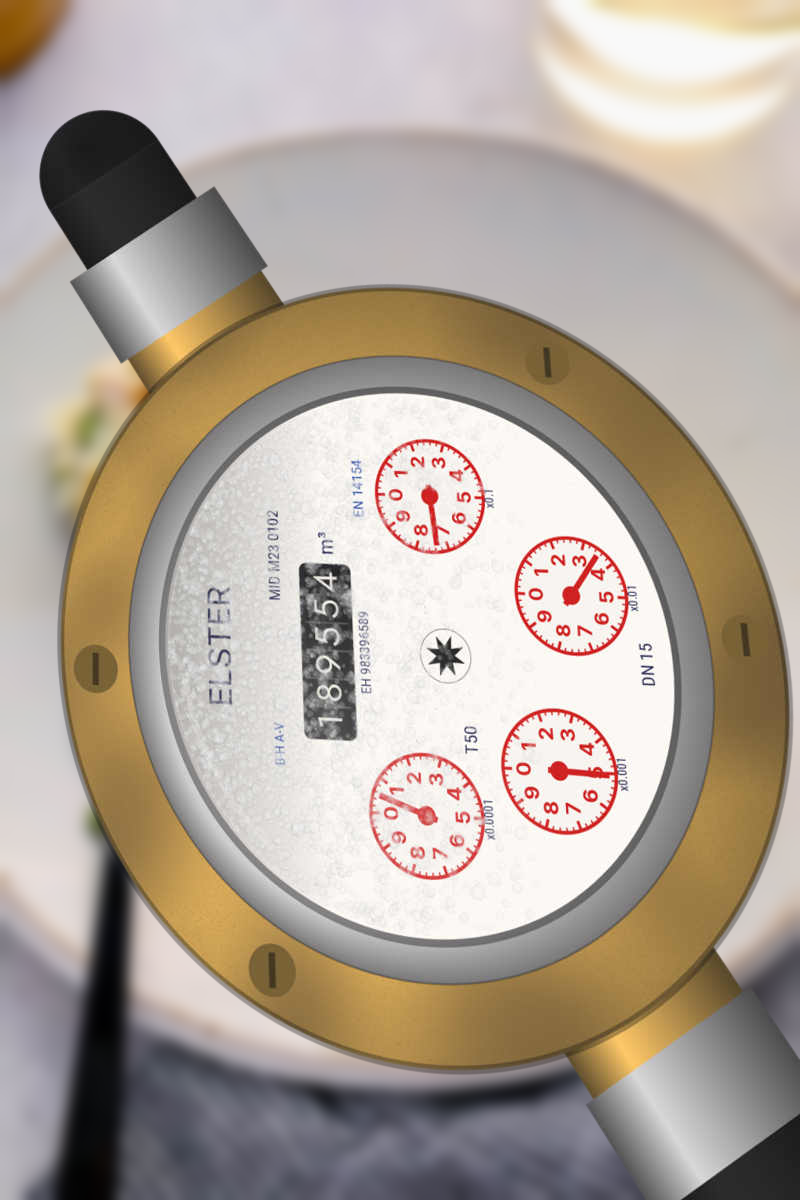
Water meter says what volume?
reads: 189554.7350 m³
